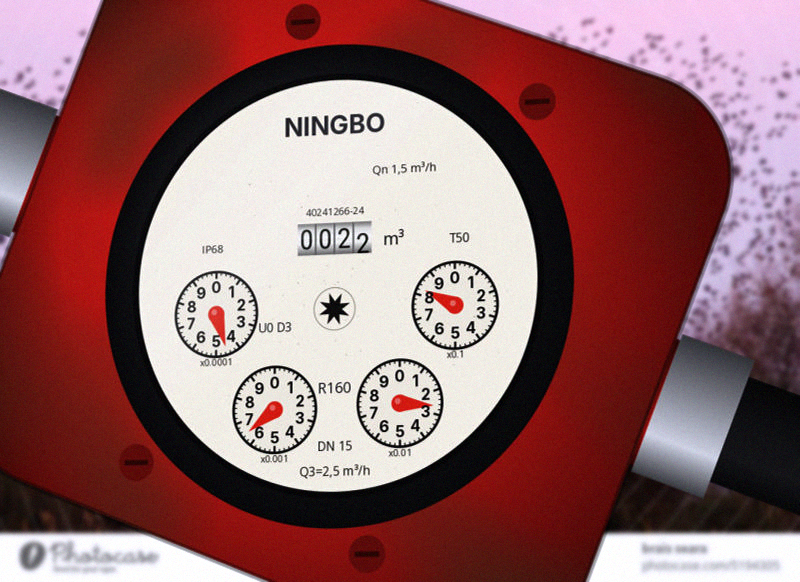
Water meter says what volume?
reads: 21.8264 m³
